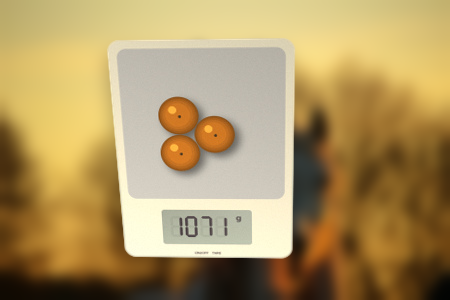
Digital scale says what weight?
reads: 1071 g
